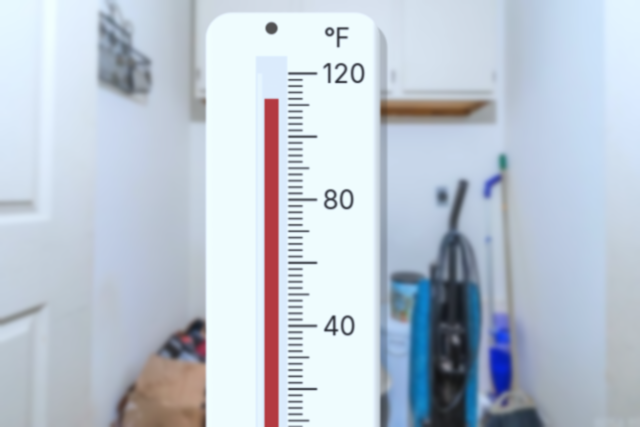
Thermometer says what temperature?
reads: 112 °F
